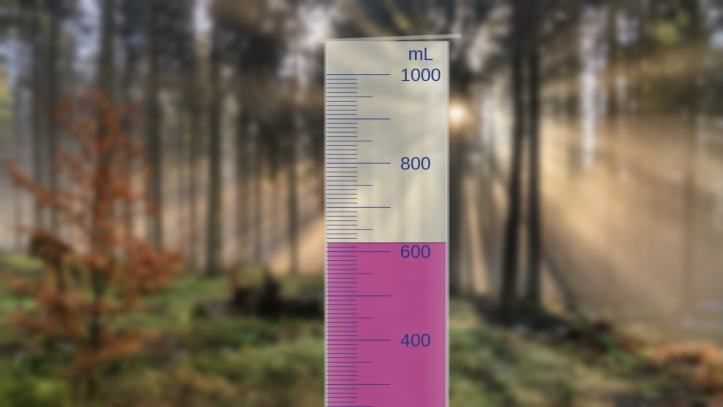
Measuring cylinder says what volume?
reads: 620 mL
